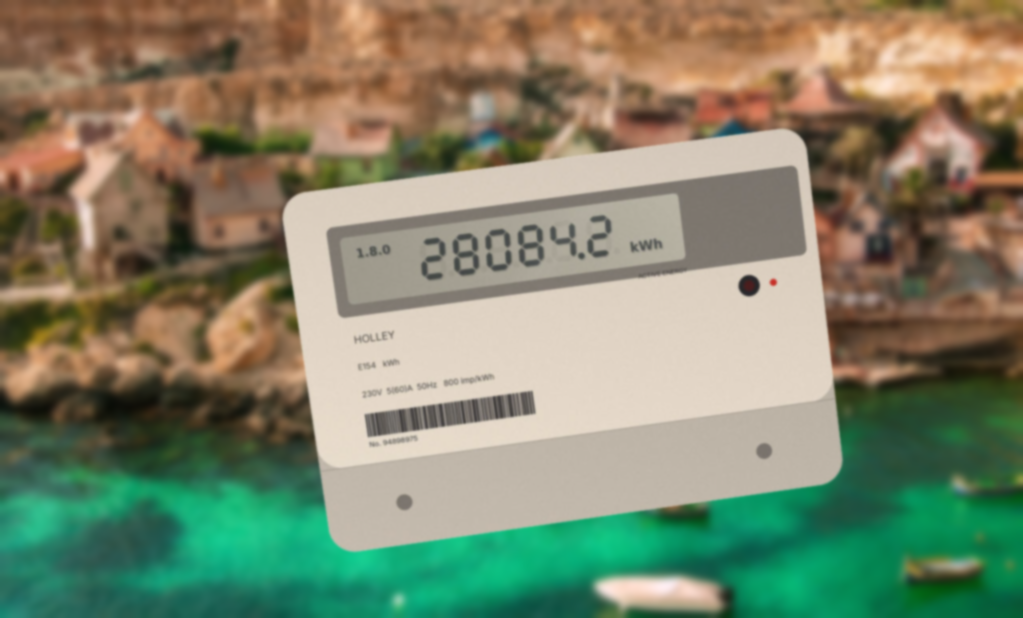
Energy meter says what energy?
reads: 28084.2 kWh
